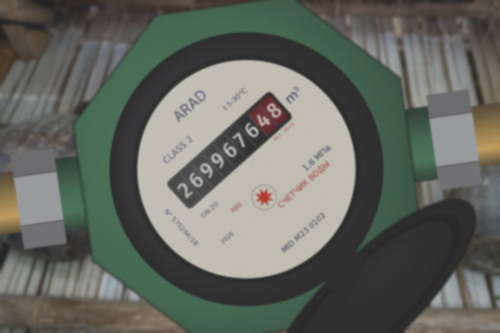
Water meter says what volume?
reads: 2699676.48 m³
